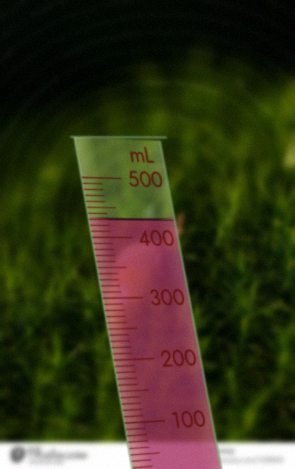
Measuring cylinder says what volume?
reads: 430 mL
